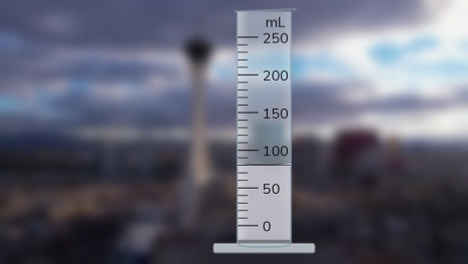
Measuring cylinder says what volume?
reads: 80 mL
